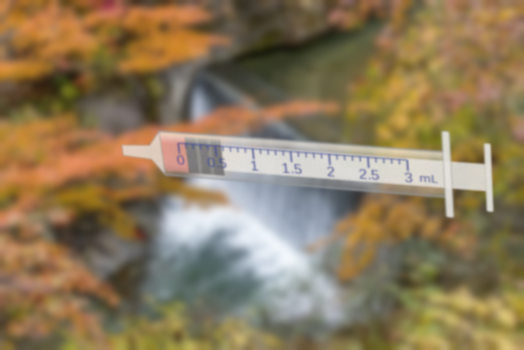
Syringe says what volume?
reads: 0.1 mL
